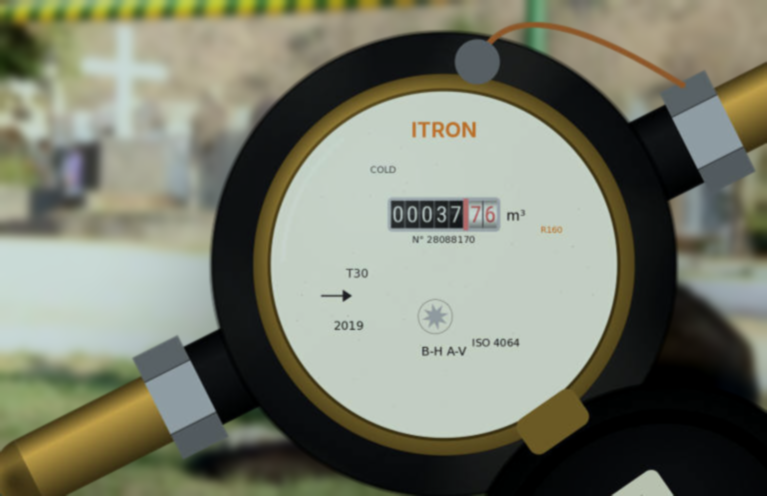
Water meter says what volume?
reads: 37.76 m³
